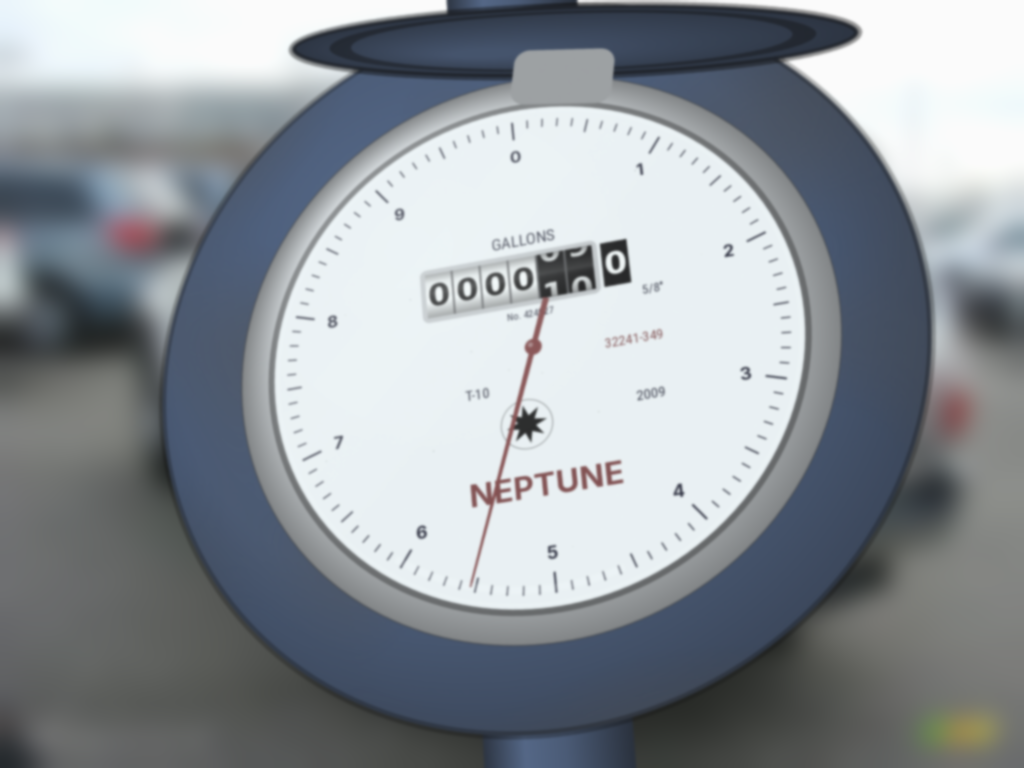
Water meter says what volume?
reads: 95.5 gal
